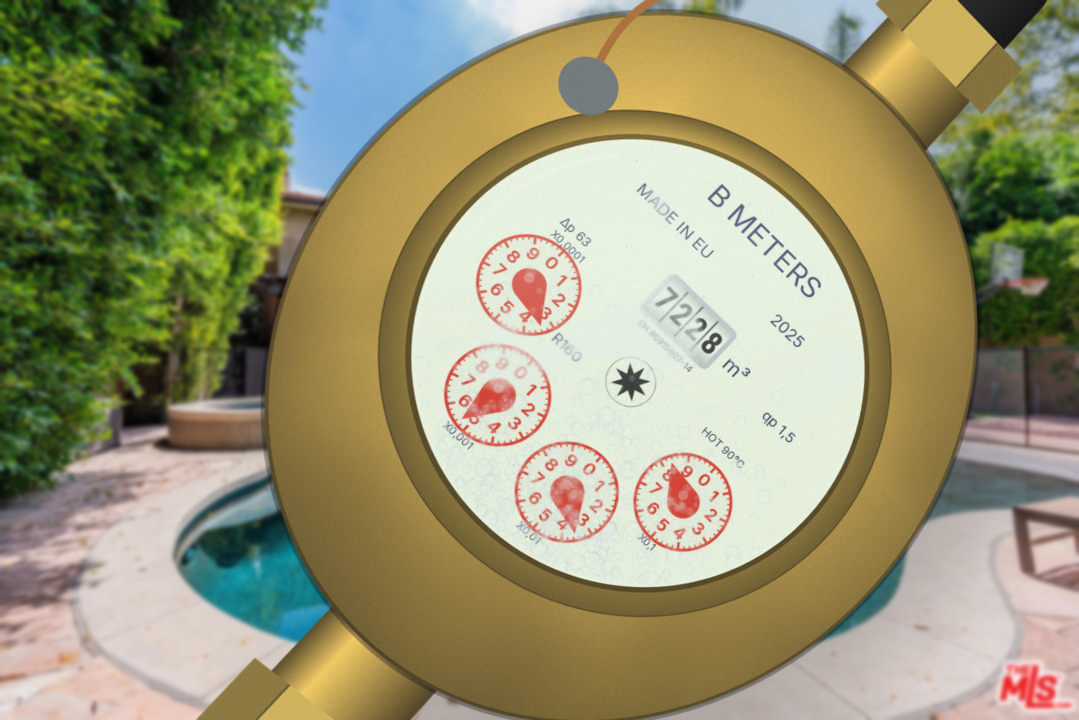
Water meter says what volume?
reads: 7228.8353 m³
